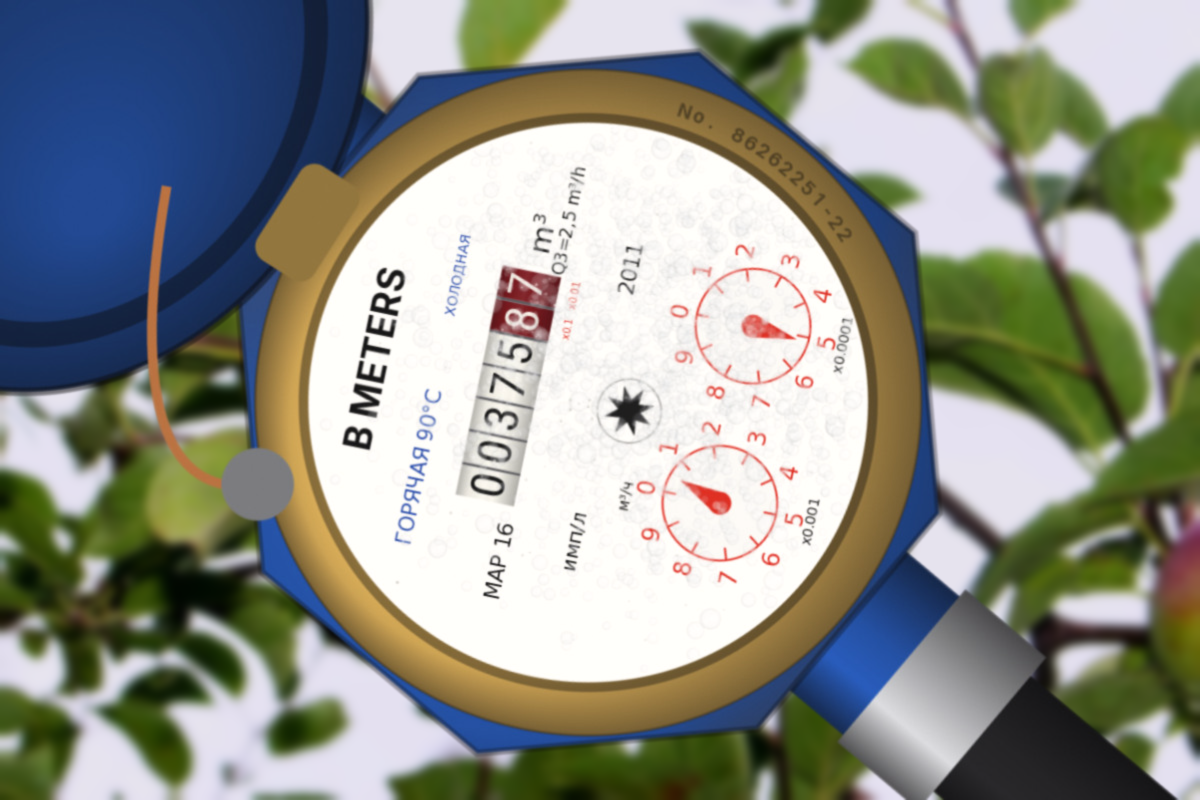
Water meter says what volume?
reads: 375.8705 m³
